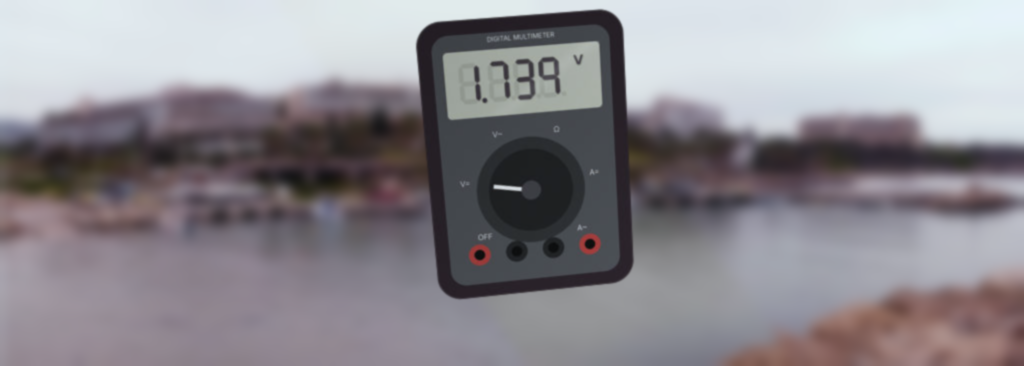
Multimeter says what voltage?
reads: 1.739 V
